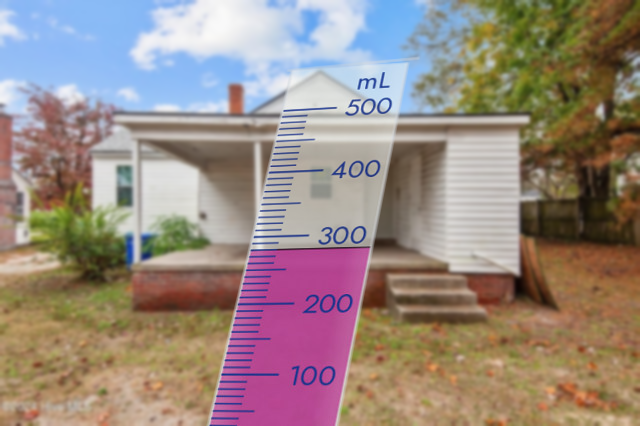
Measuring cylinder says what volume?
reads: 280 mL
